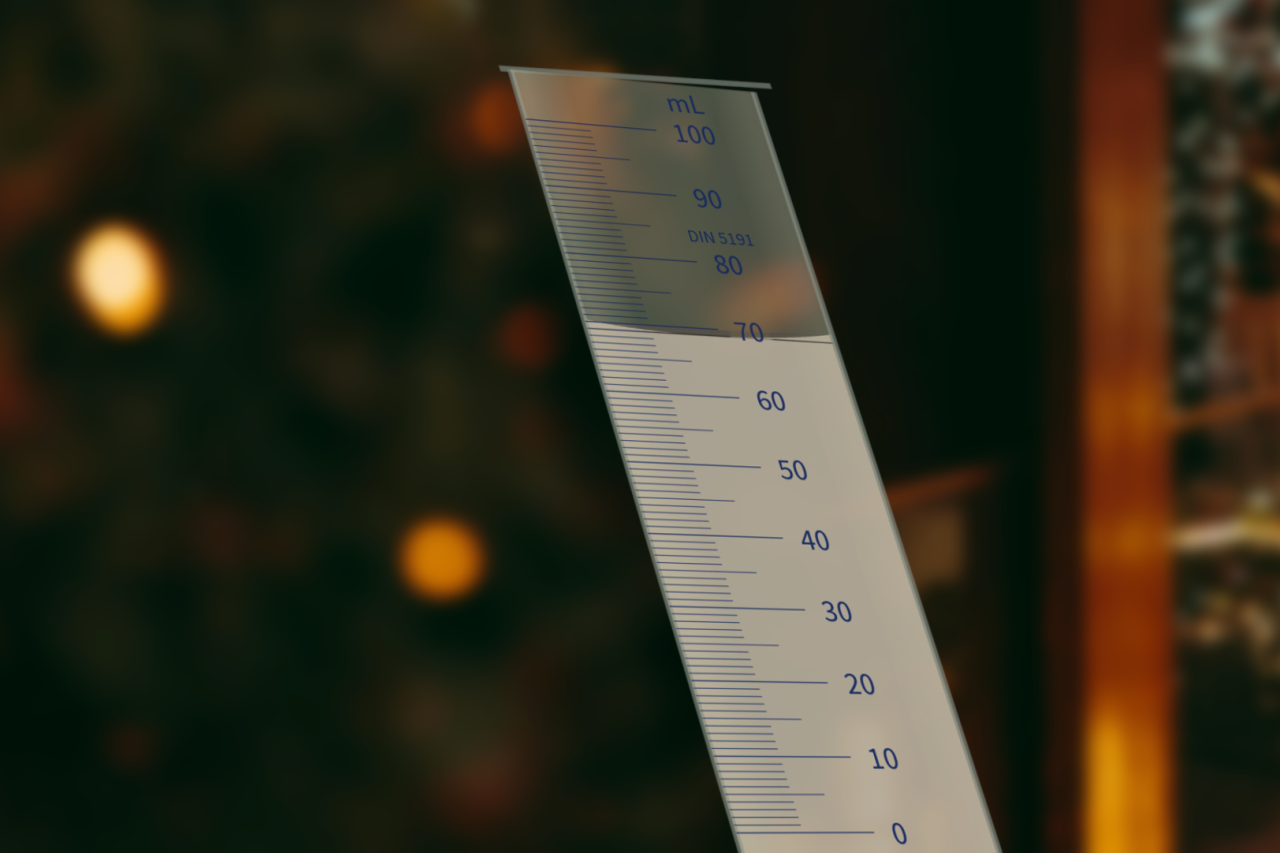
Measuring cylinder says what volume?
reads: 69 mL
